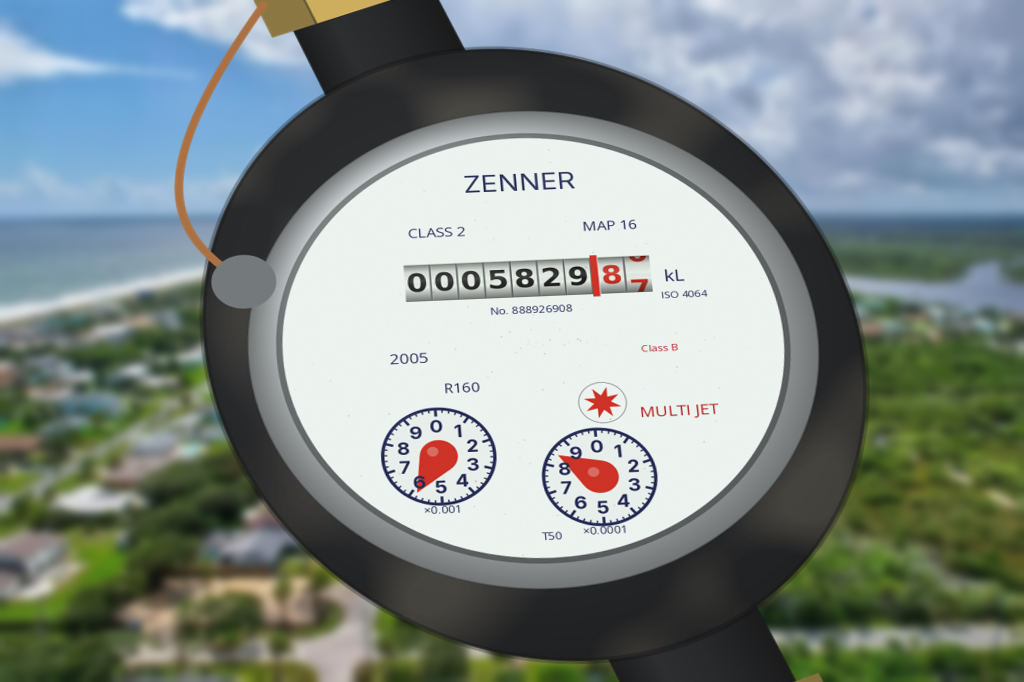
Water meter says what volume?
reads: 5829.8658 kL
